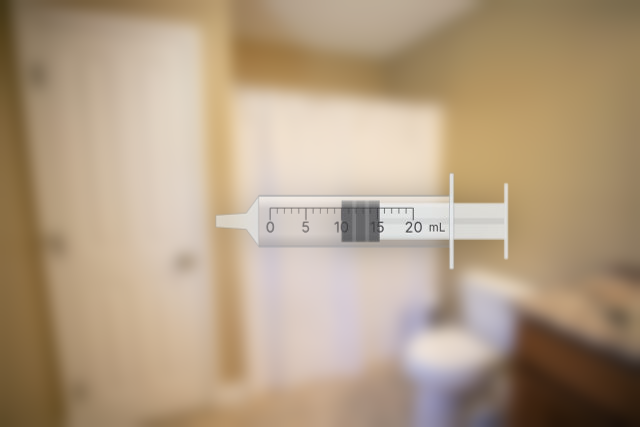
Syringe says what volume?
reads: 10 mL
